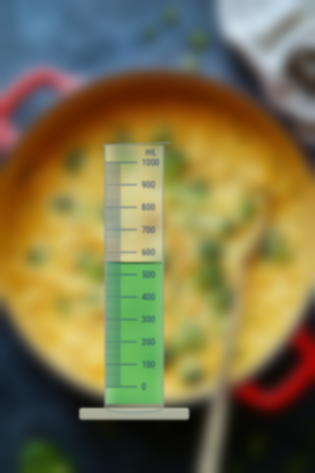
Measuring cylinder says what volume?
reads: 550 mL
